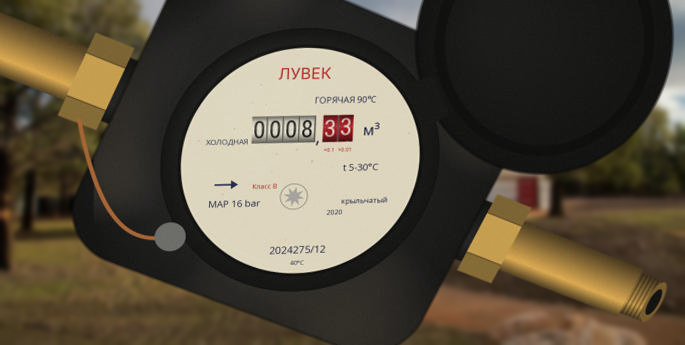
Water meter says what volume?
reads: 8.33 m³
